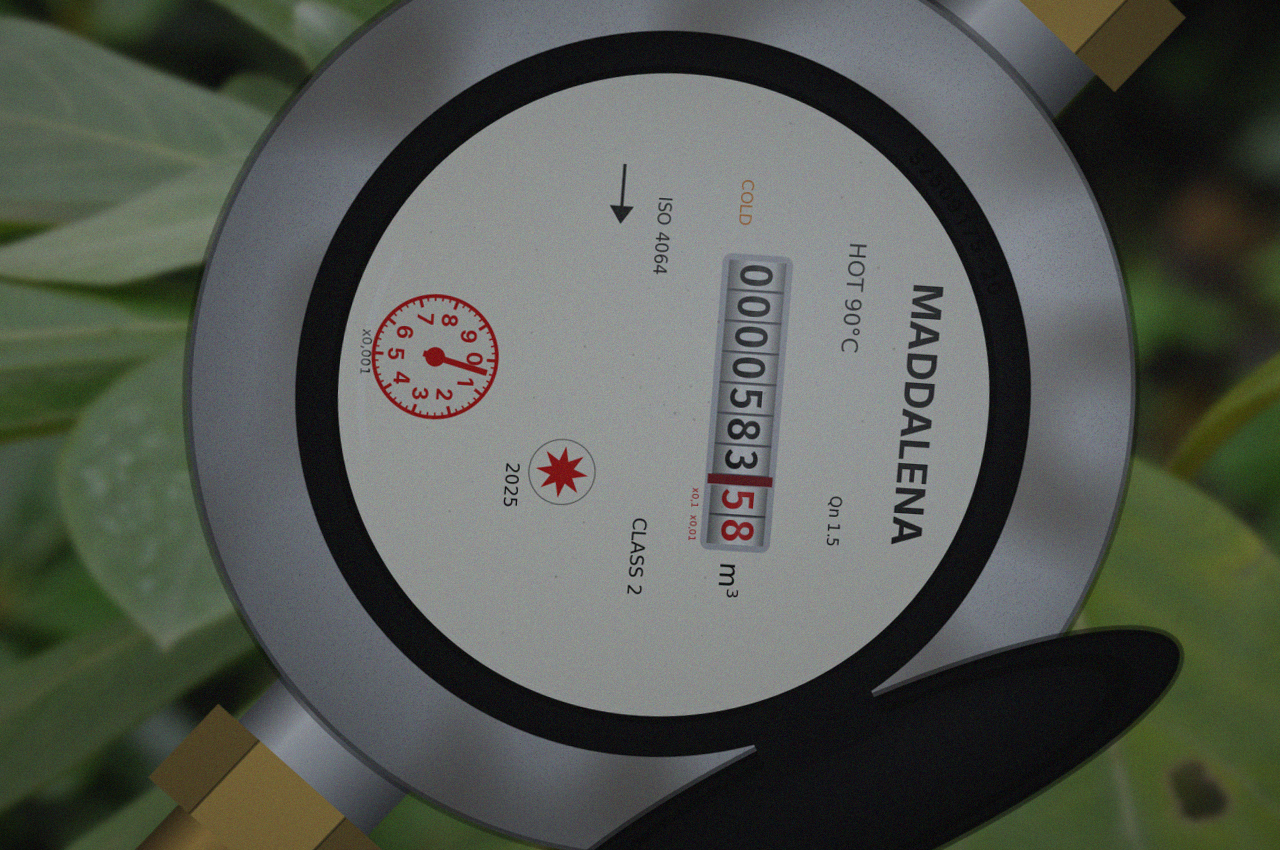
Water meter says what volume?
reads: 583.580 m³
